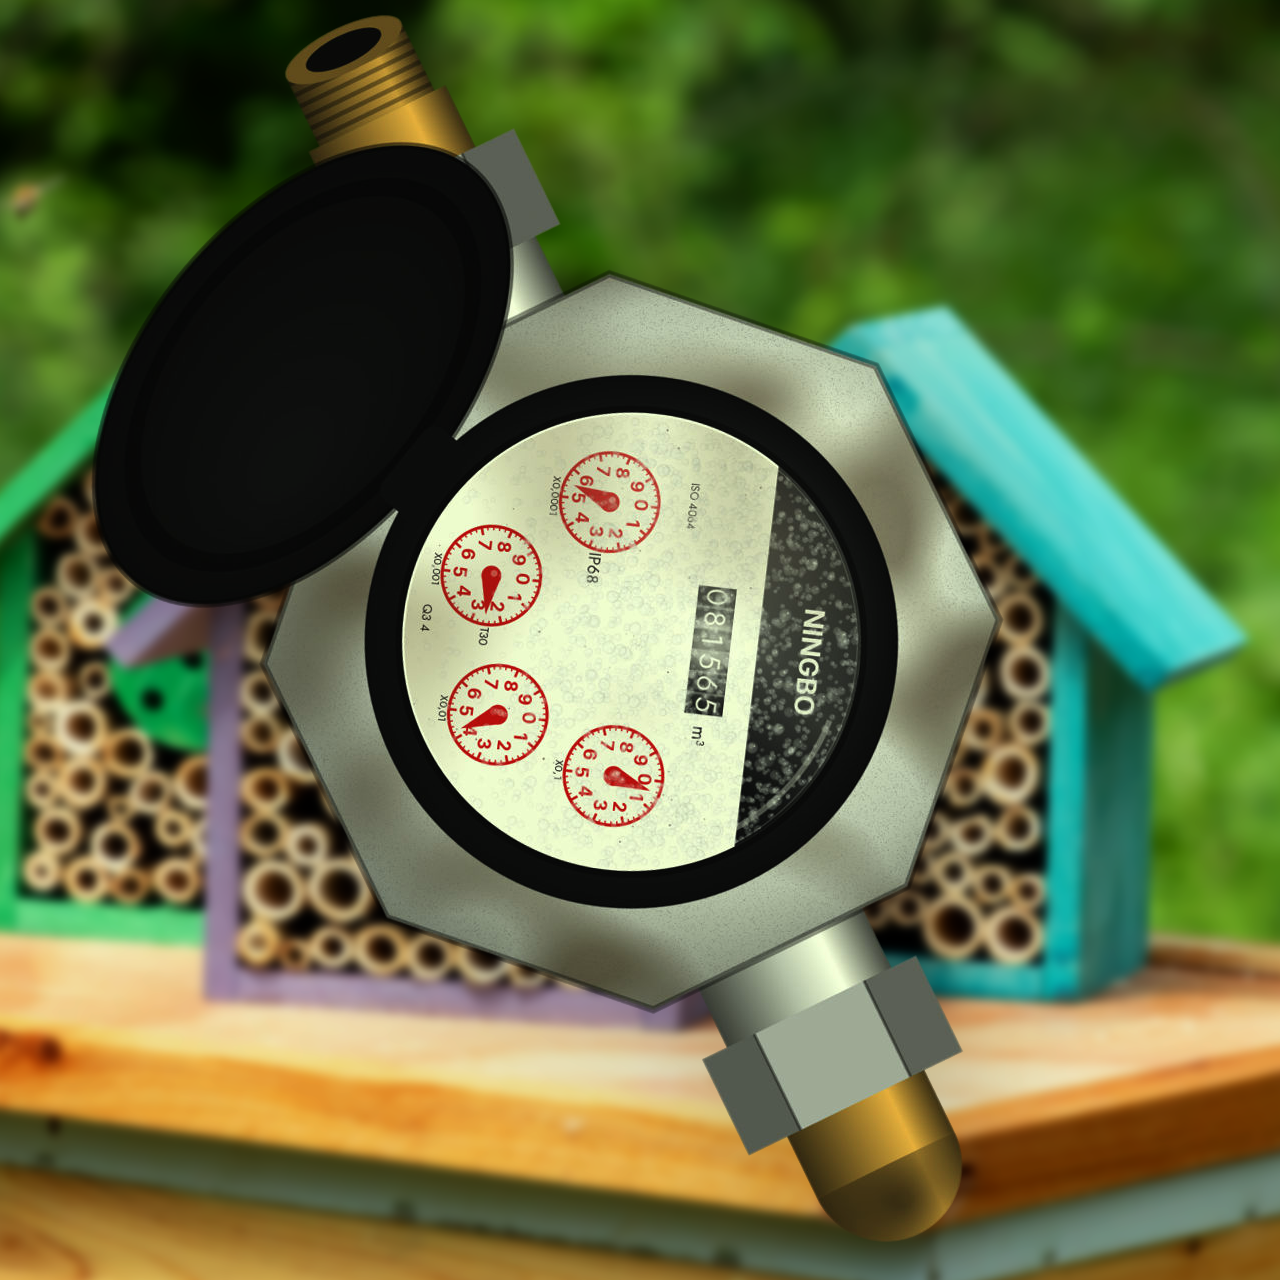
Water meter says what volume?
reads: 81565.0425 m³
